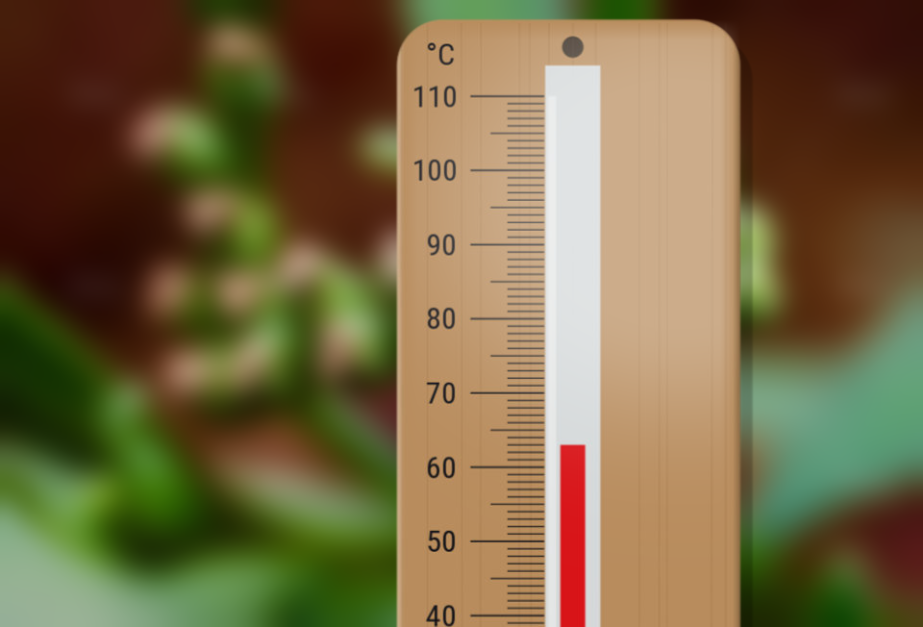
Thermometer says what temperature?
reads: 63 °C
